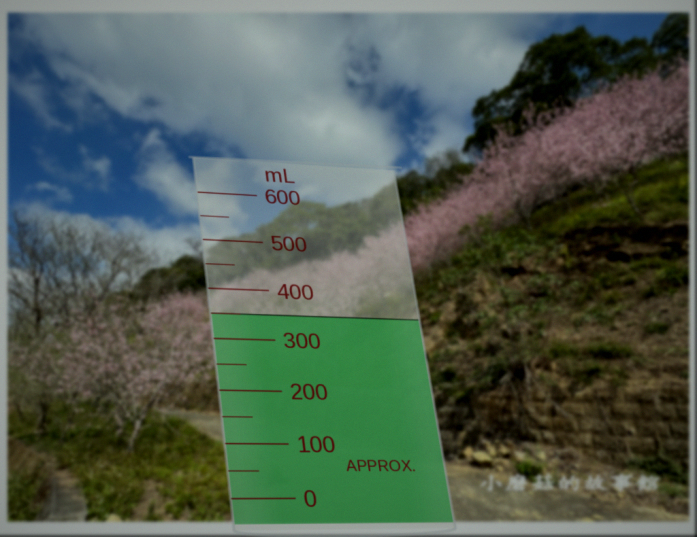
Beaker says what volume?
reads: 350 mL
